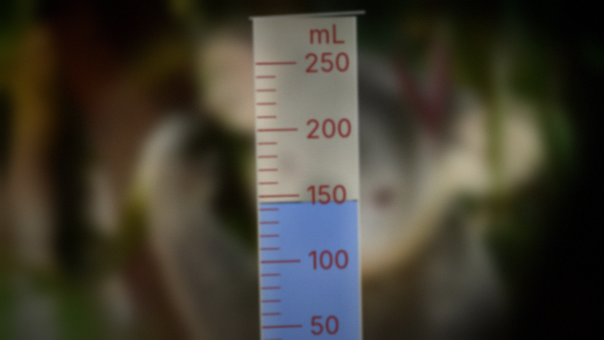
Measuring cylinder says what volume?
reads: 145 mL
